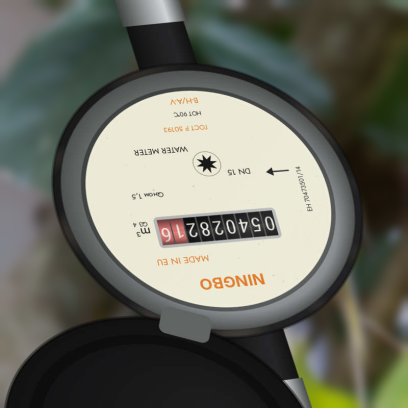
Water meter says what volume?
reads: 540282.16 m³
